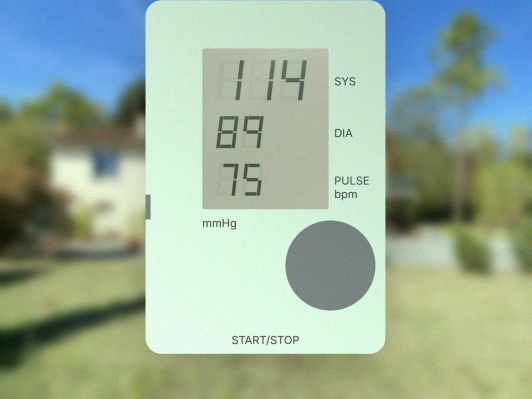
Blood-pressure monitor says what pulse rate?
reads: 75 bpm
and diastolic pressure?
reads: 89 mmHg
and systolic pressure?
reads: 114 mmHg
